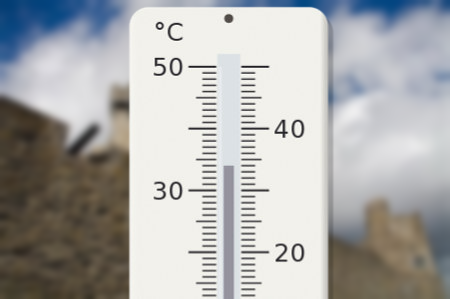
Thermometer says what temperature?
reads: 34 °C
